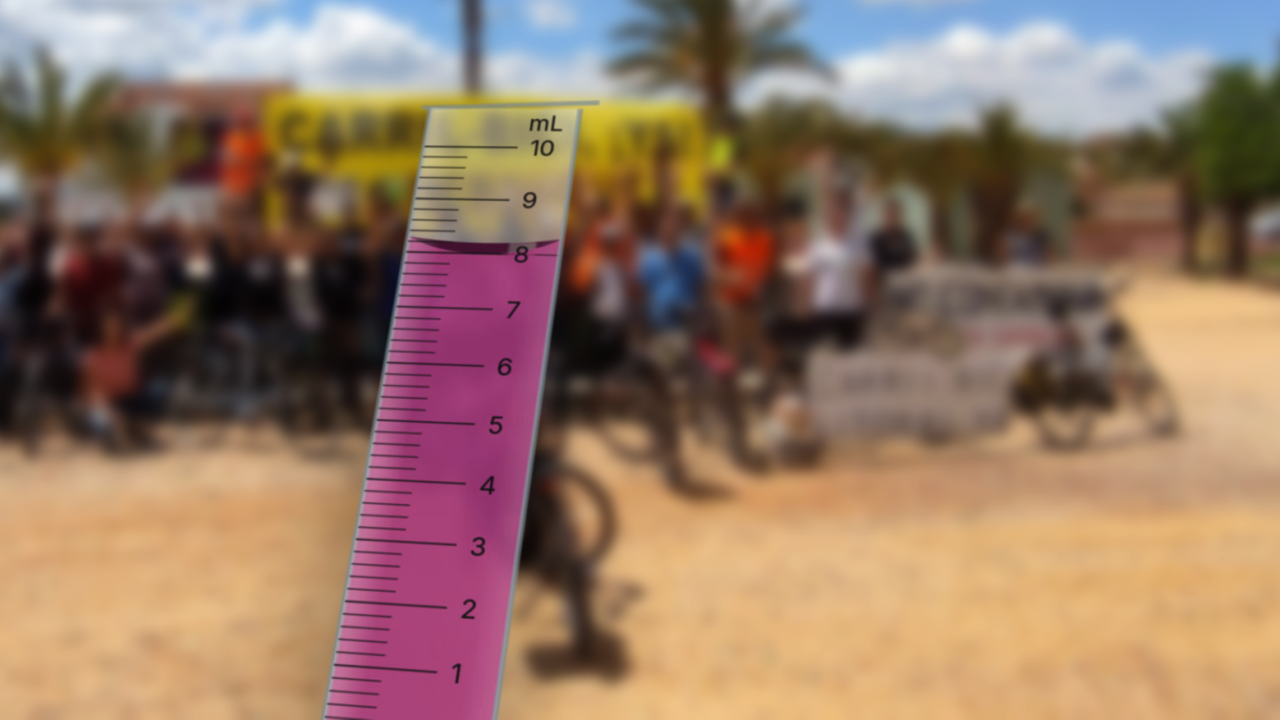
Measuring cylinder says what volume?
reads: 8 mL
